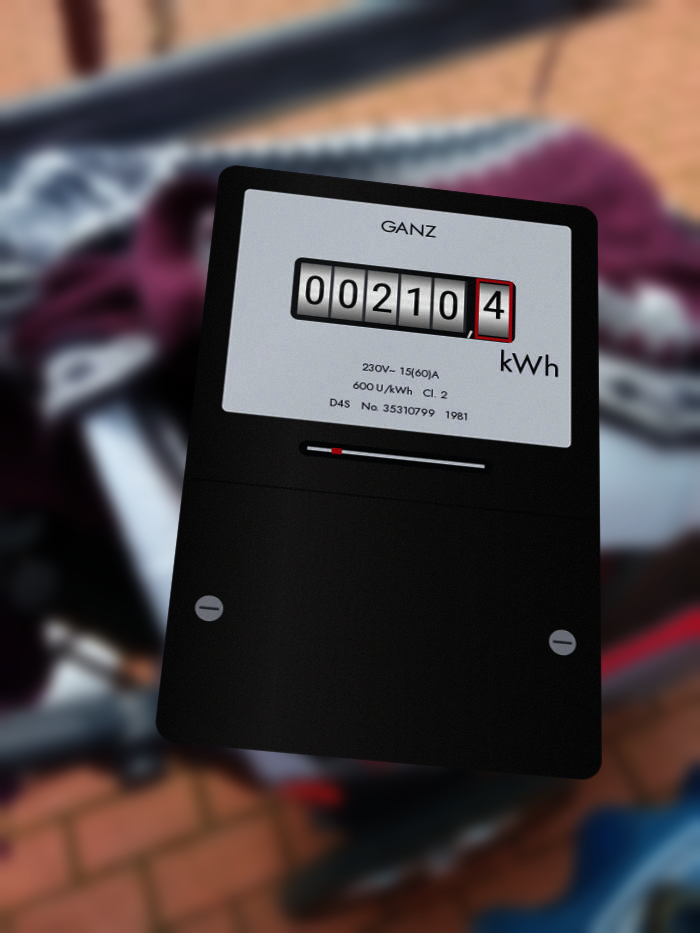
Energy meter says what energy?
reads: 210.4 kWh
